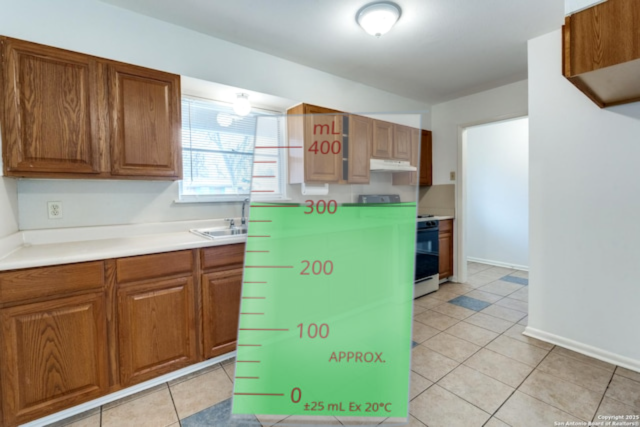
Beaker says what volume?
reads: 300 mL
